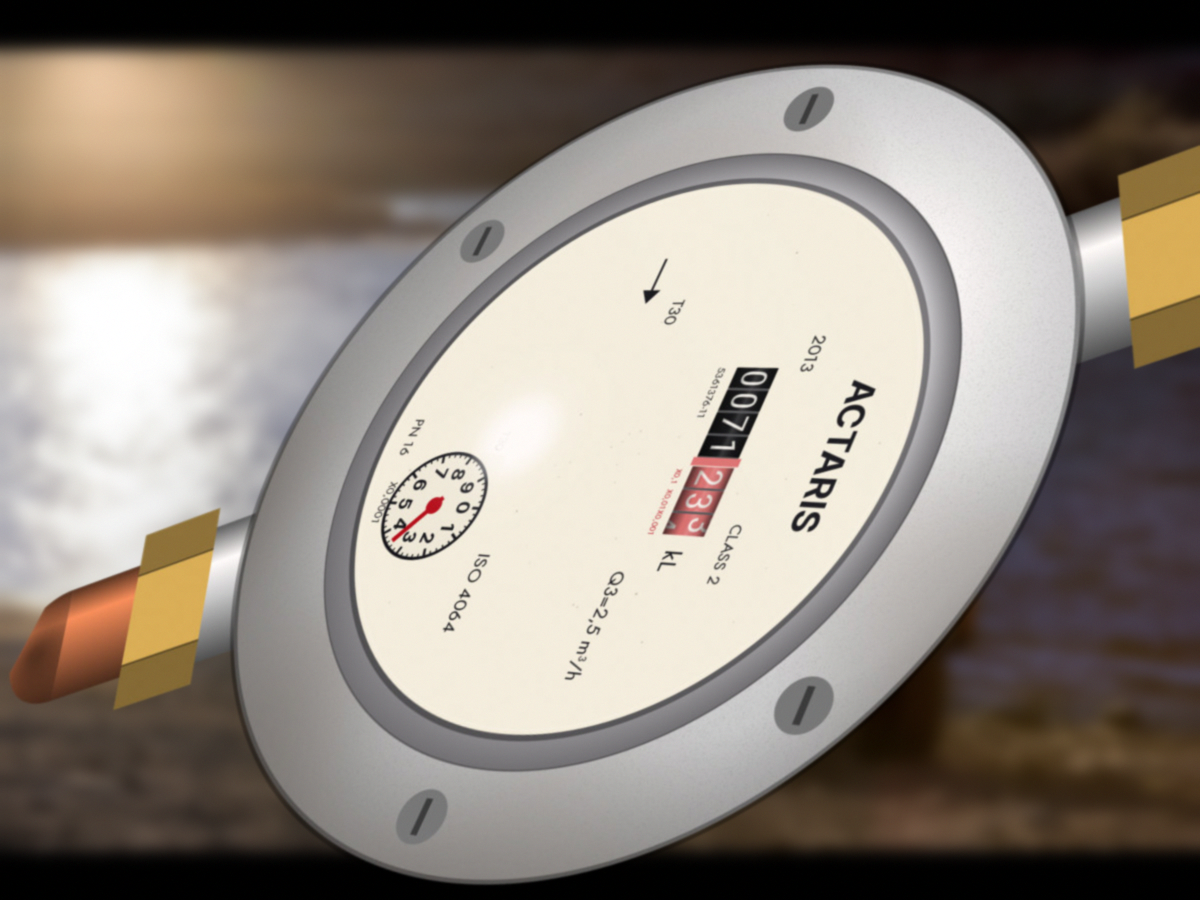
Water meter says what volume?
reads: 71.2333 kL
